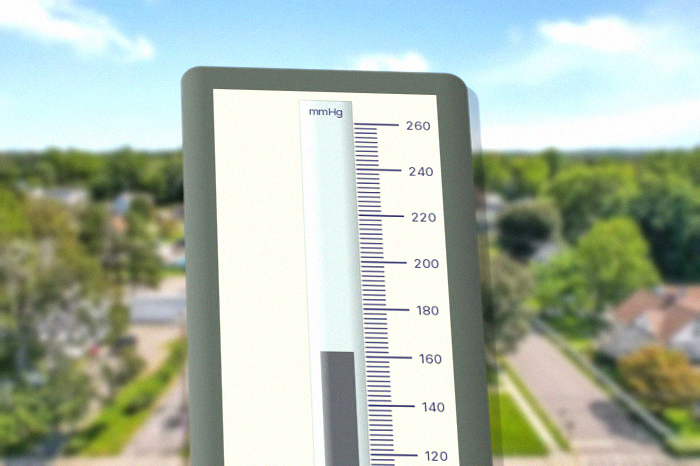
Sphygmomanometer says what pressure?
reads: 162 mmHg
